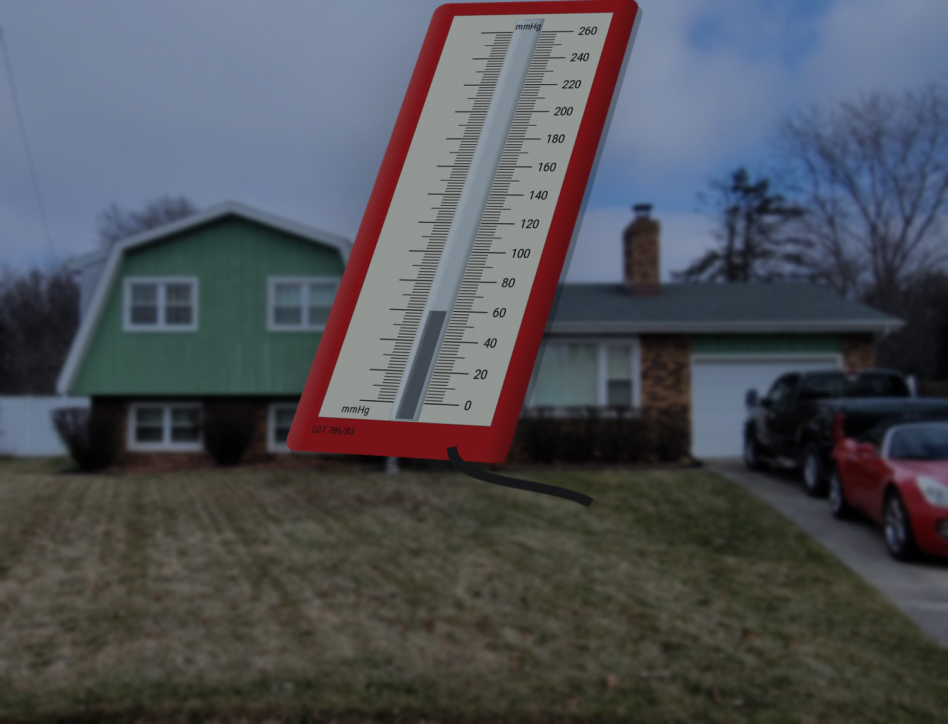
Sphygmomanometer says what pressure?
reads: 60 mmHg
